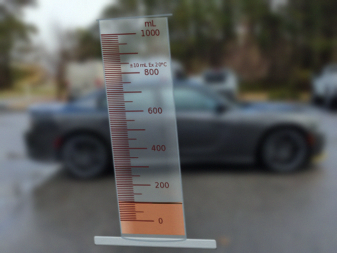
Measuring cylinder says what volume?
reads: 100 mL
